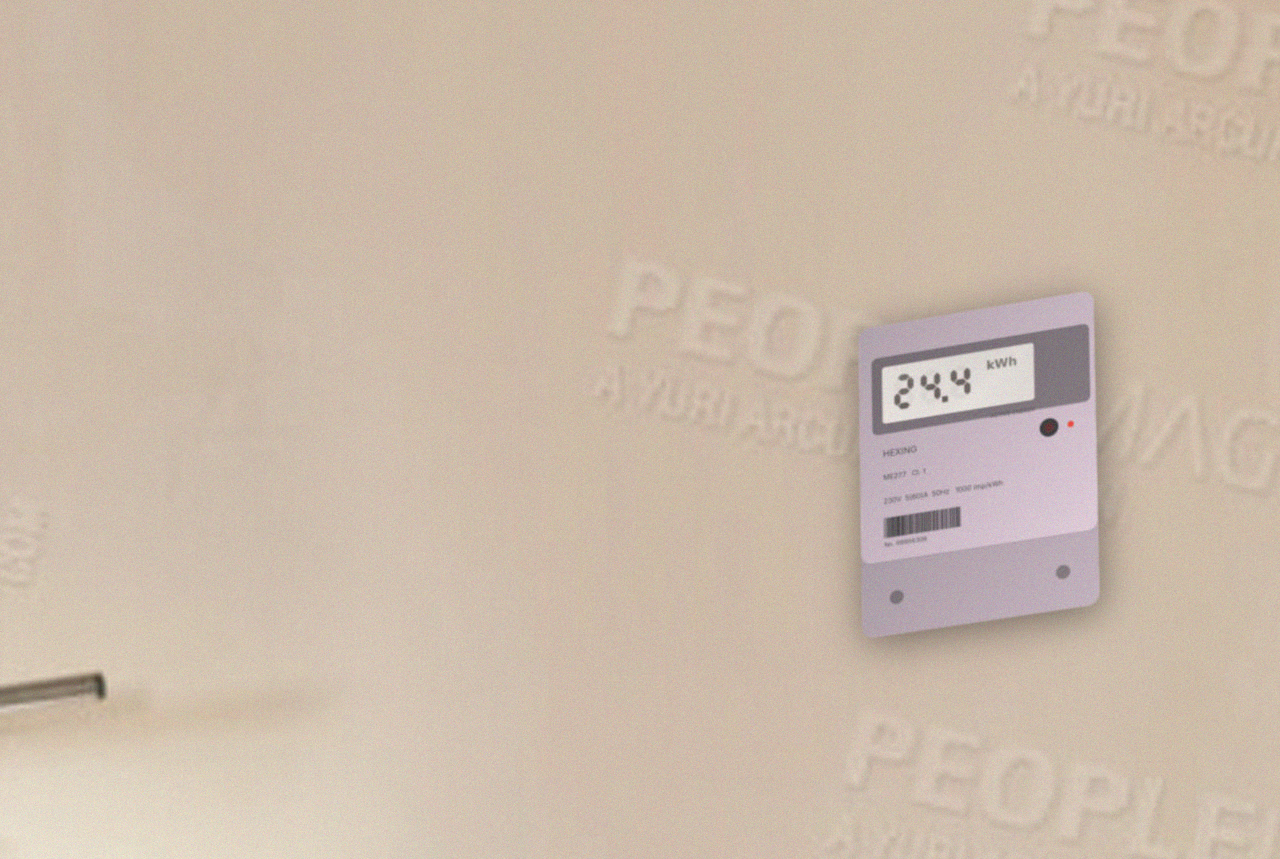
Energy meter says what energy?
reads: 24.4 kWh
